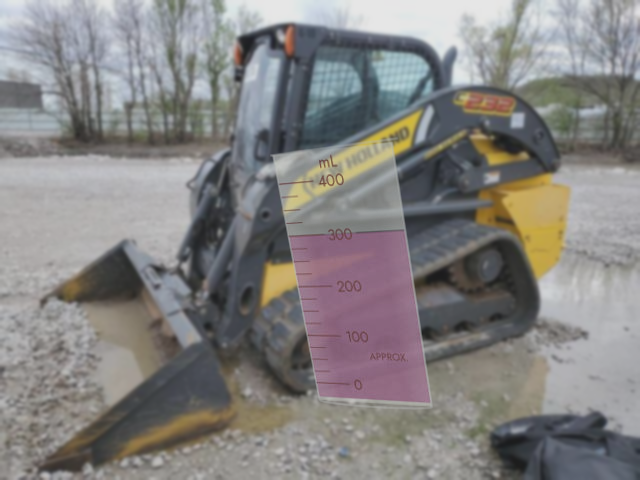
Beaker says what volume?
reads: 300 mL
